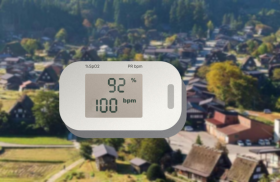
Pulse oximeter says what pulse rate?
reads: 100 bpm
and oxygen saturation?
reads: 92 %
